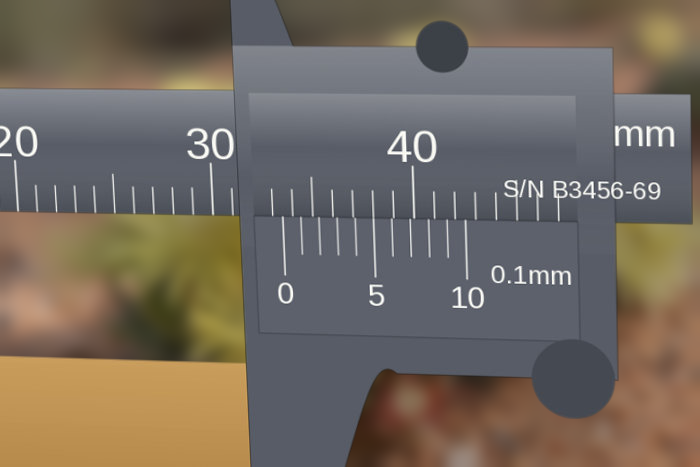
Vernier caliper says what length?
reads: 33.5 mm
